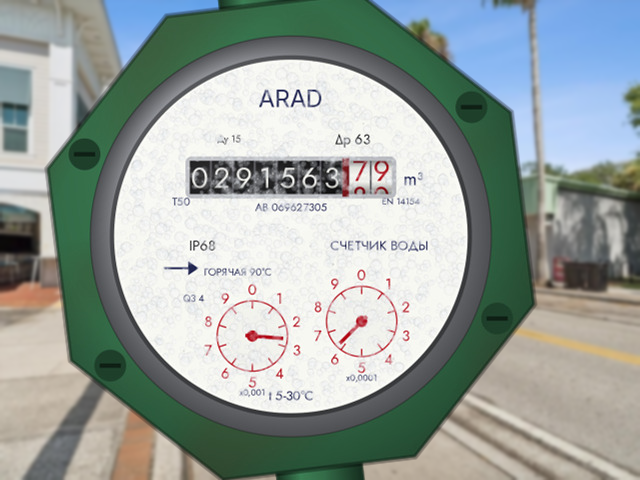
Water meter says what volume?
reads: 291563.7926 m³
